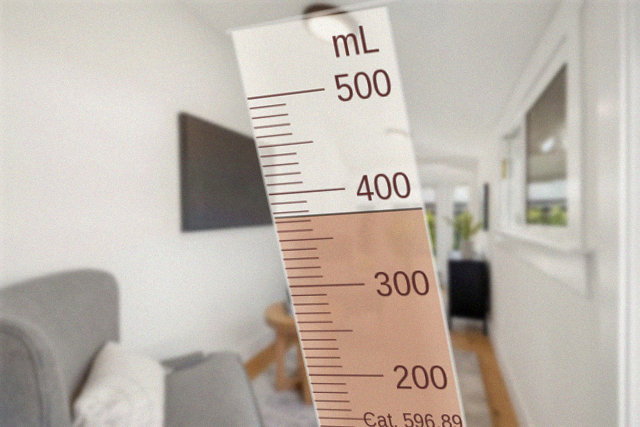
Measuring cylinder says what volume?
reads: 375 mL
